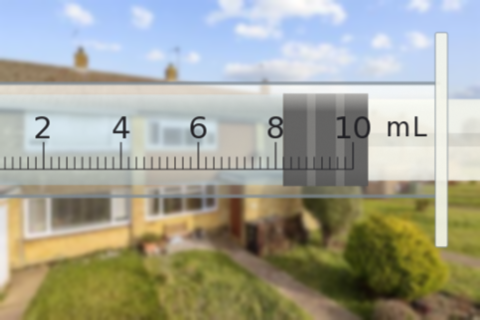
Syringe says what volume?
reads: 8.2 mL
